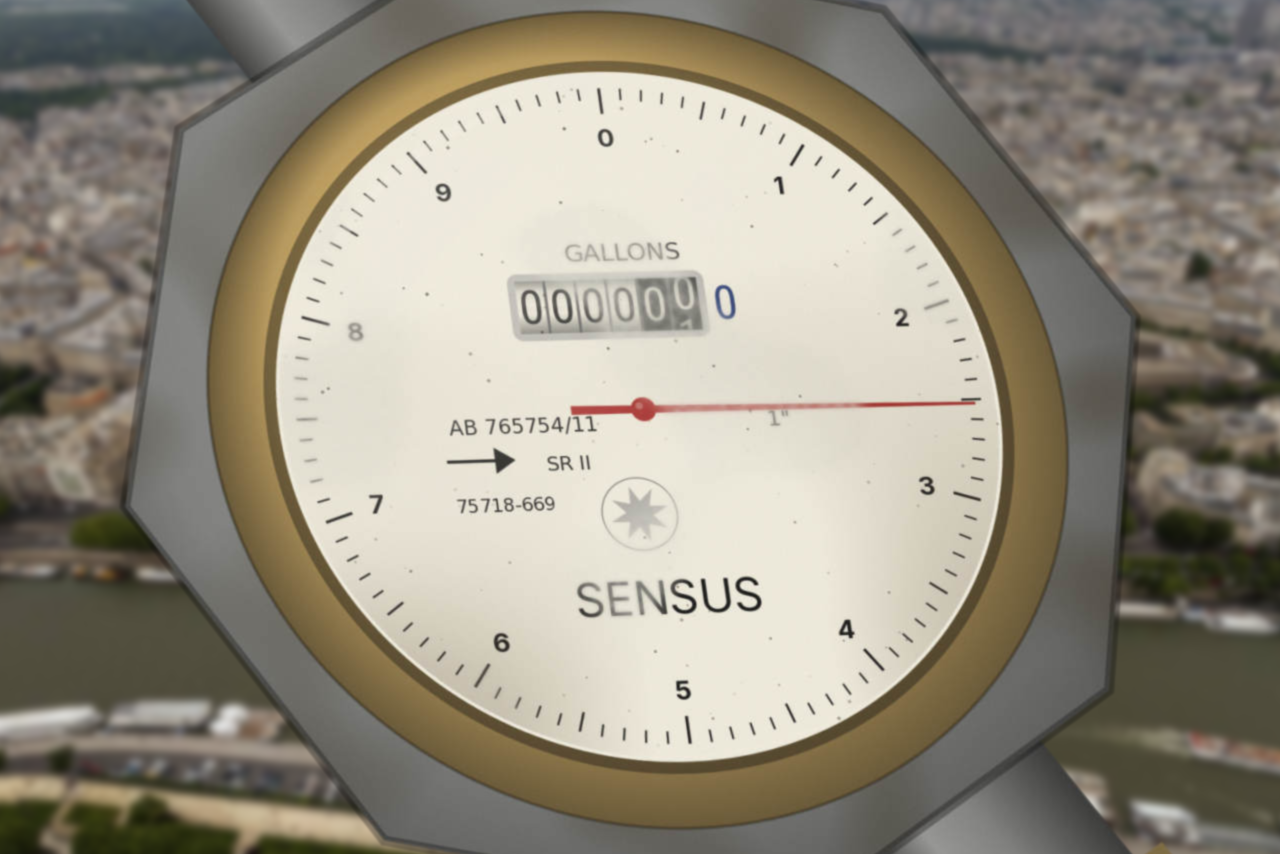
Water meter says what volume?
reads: 2.5 gal
